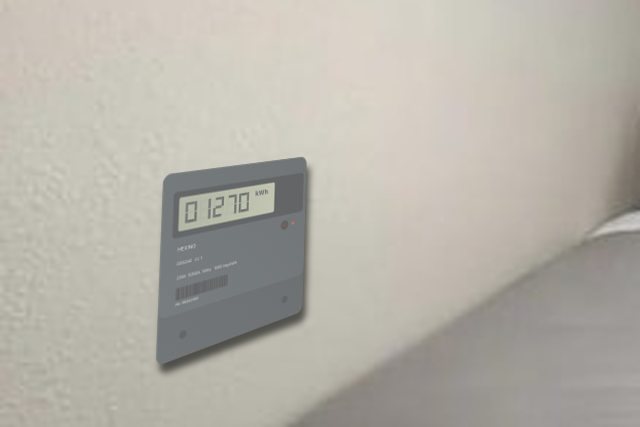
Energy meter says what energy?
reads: 1270 kWh
